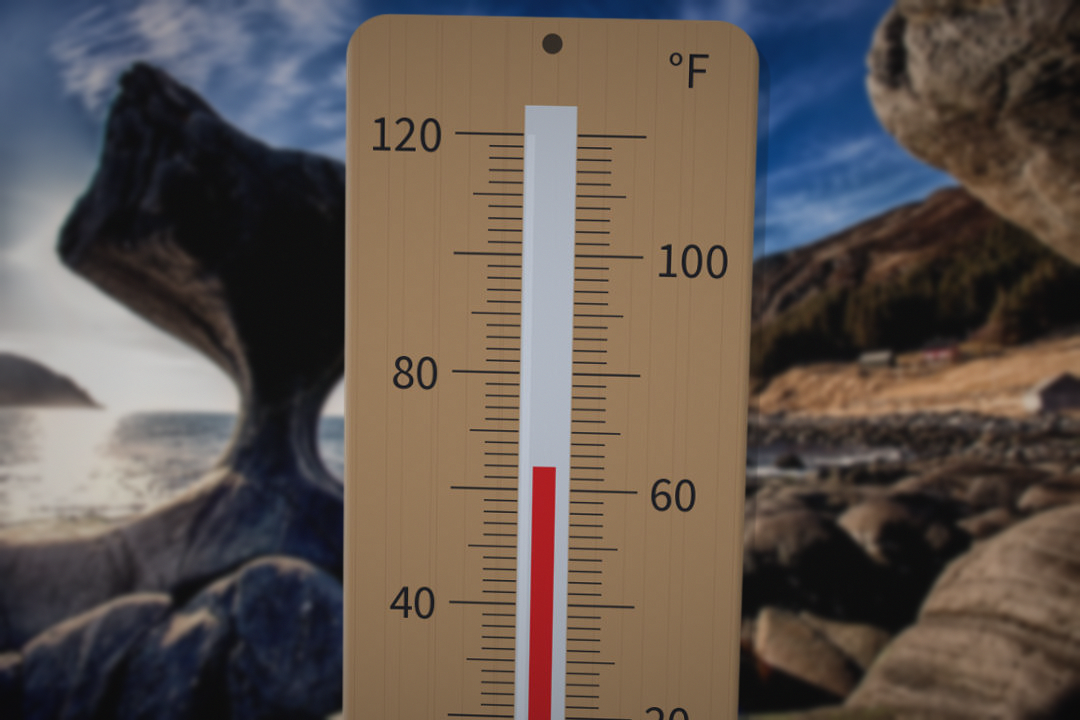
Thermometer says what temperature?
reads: 64 °F
